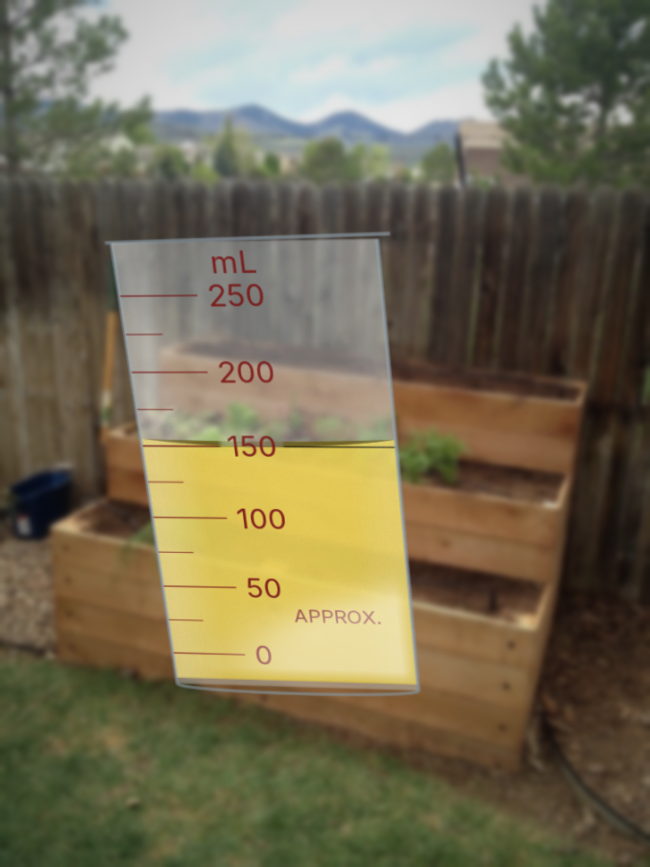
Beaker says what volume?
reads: 150 mL
